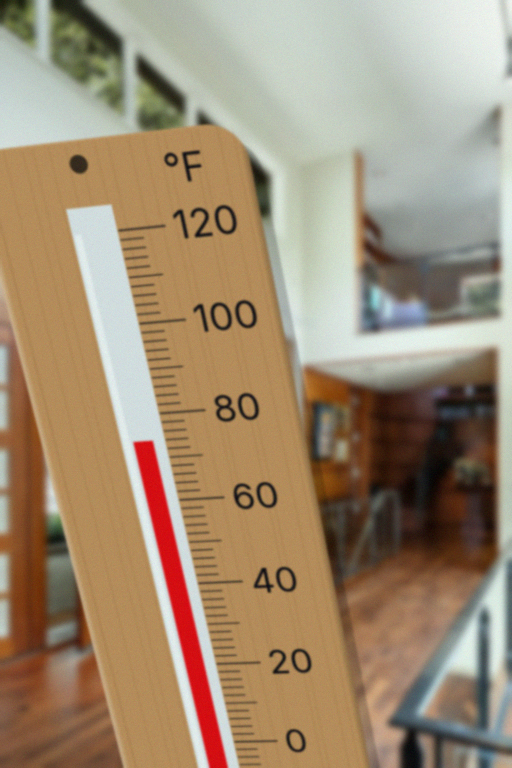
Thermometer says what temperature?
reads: 74 °F
